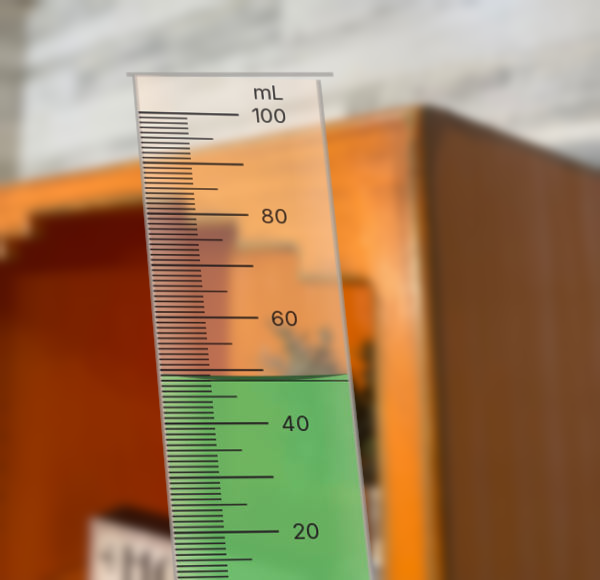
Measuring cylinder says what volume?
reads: 48 mL
